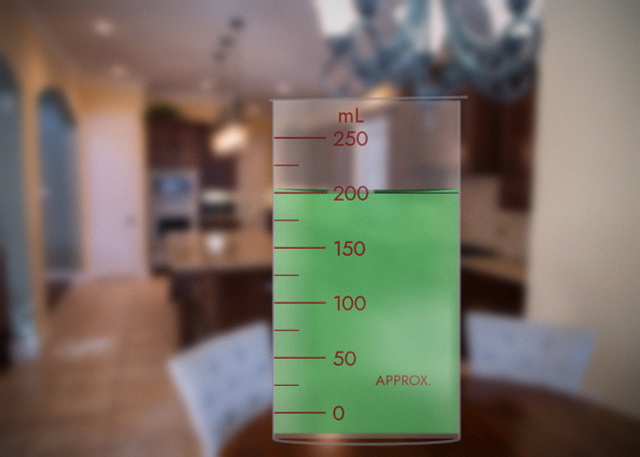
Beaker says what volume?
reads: 200 mL
